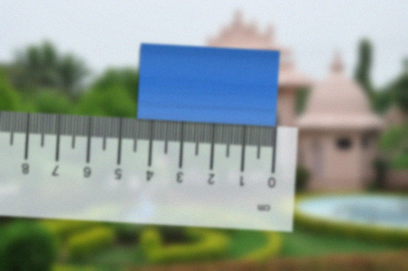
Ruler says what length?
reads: 4.5 cm
